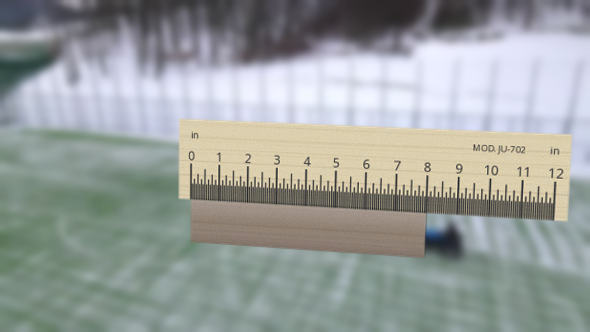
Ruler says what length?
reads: 8 in
